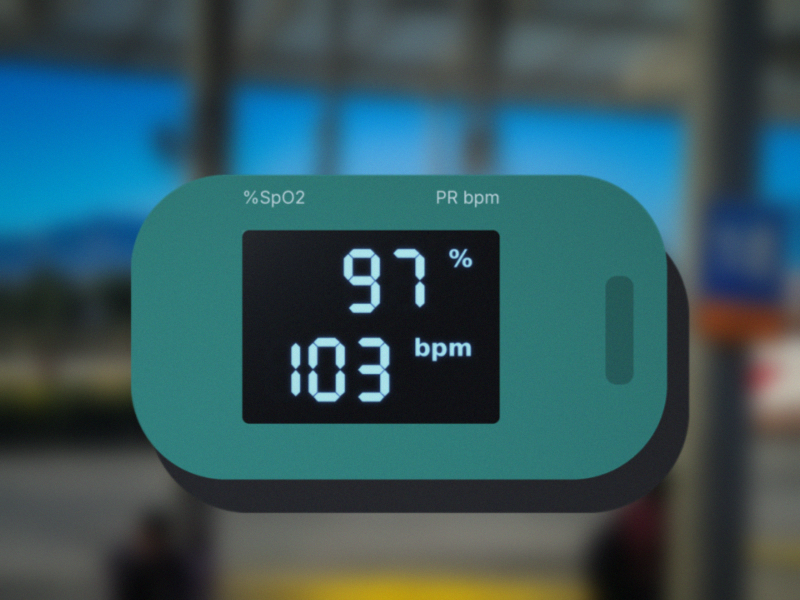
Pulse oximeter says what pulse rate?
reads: 103 bpm
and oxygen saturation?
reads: 97 %
